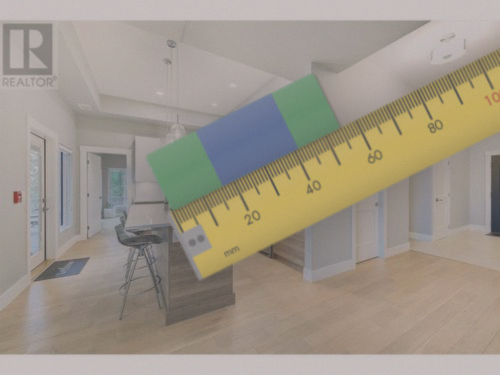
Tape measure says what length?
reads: 55 mm
